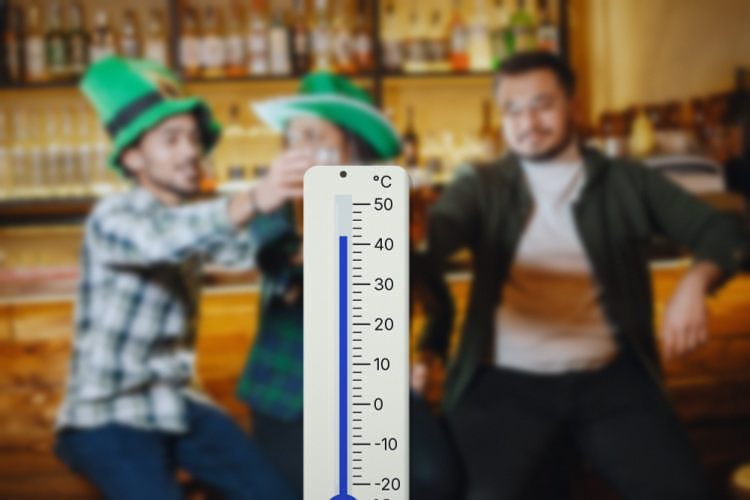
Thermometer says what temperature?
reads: 42 °C
